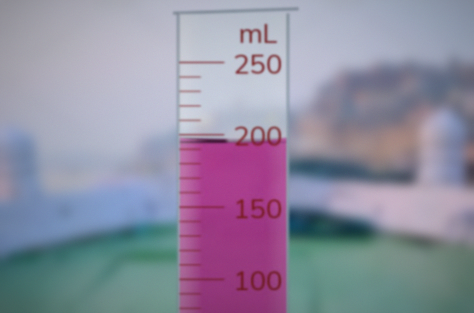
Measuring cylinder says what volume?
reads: 195 mL
